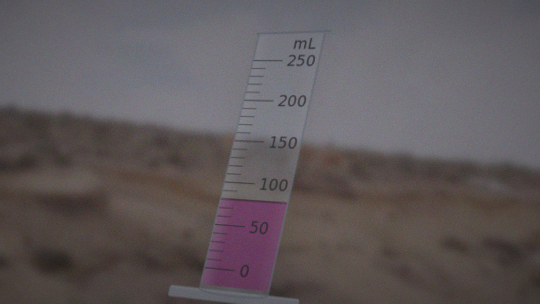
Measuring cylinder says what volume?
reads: 80 mL
